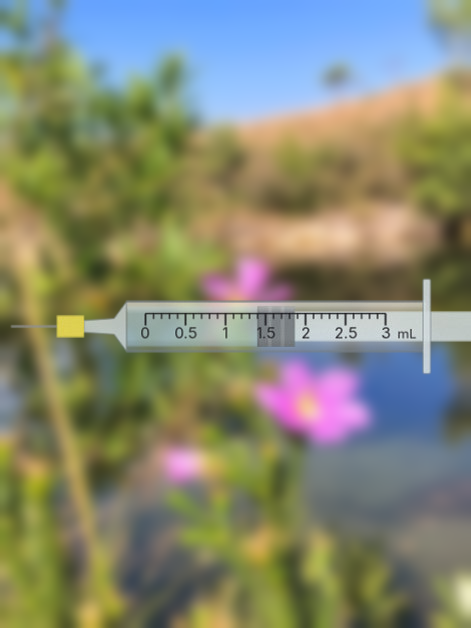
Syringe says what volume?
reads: 1.4 mL
